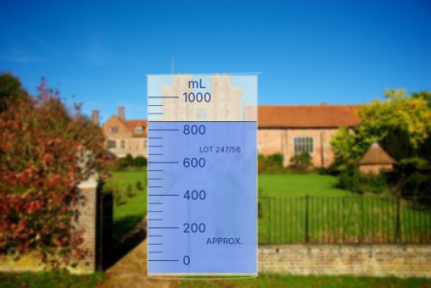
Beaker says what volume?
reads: 850 mL
